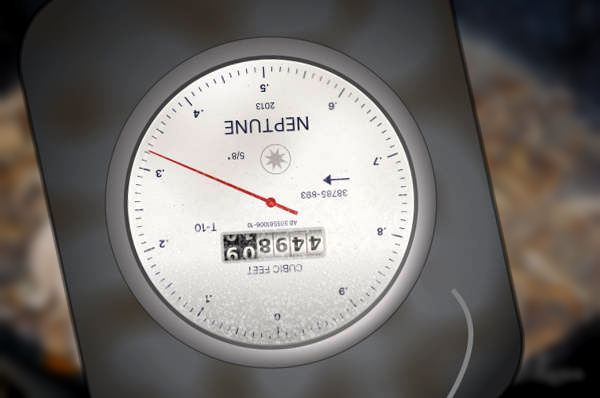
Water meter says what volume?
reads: 449809.32 ft³
